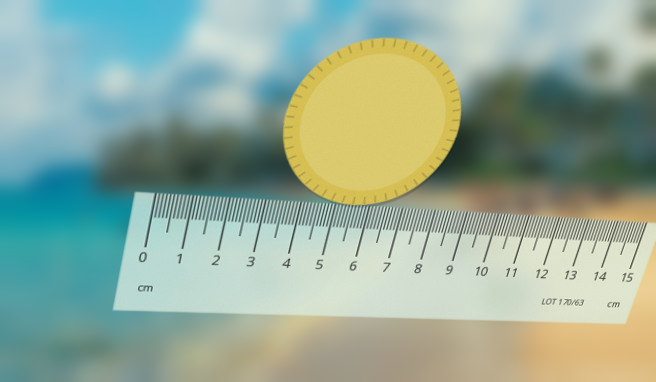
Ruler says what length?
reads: 5 cm
